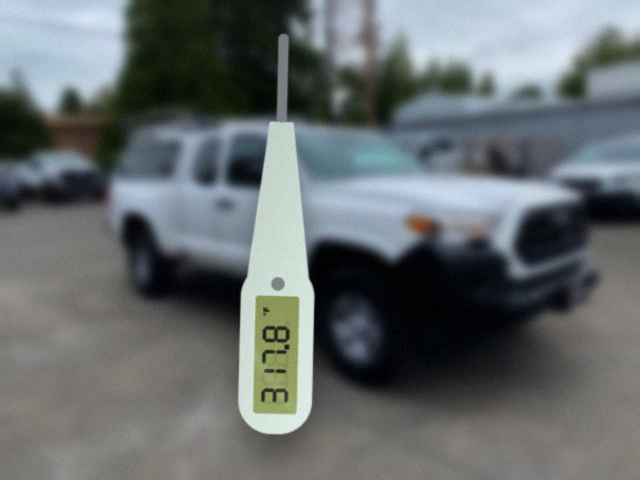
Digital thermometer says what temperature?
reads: 317.8 °F
